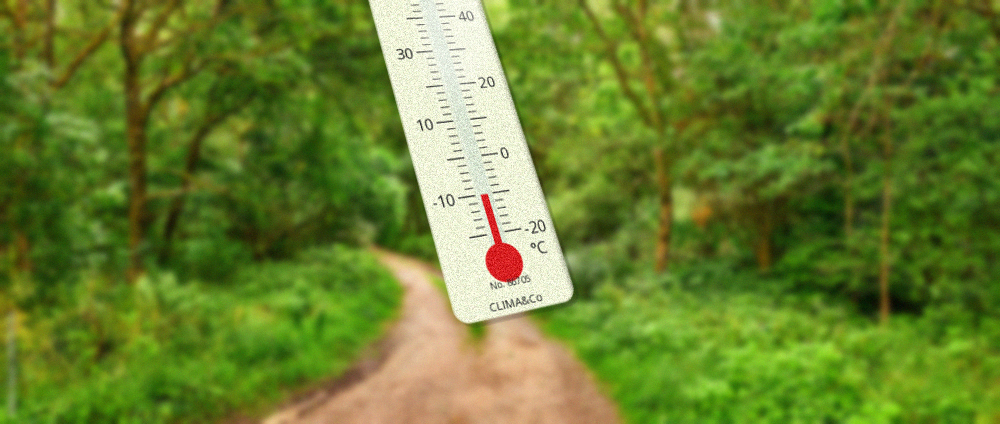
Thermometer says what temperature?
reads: -10 °C
